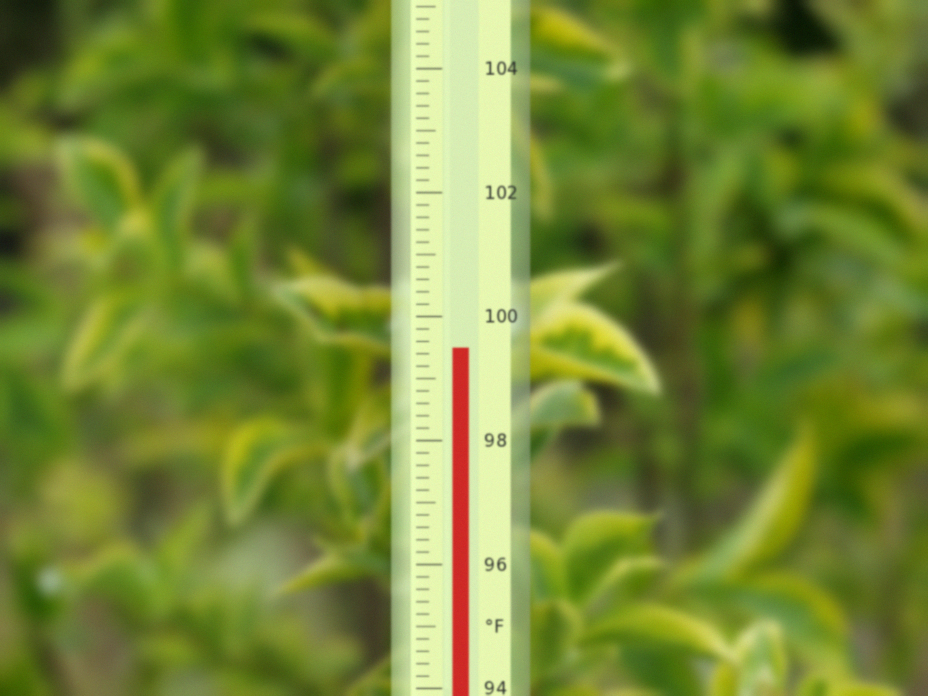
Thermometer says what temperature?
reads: 99.5 °F
